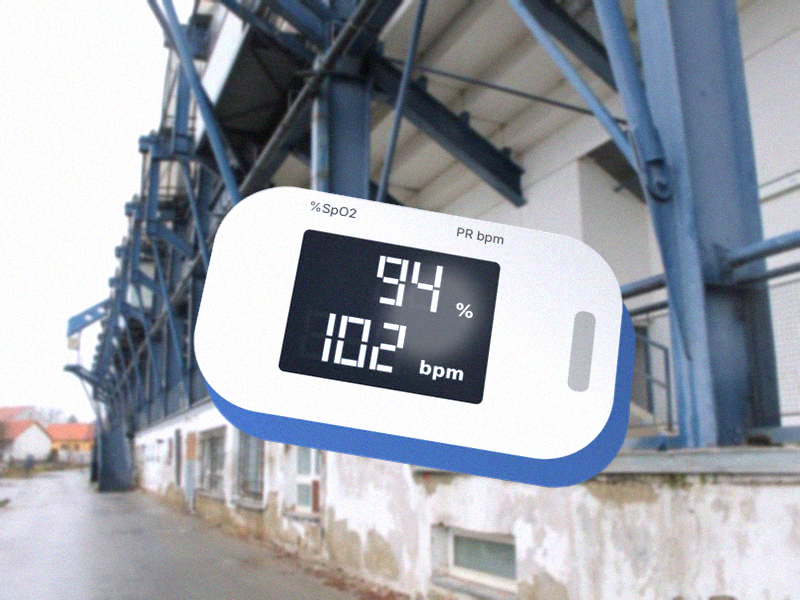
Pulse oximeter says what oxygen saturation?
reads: 94 %
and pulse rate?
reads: 102 bpm
